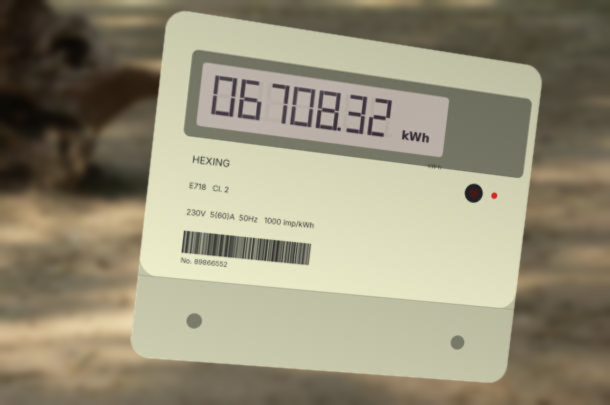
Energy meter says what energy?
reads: 6708.32 kWh
